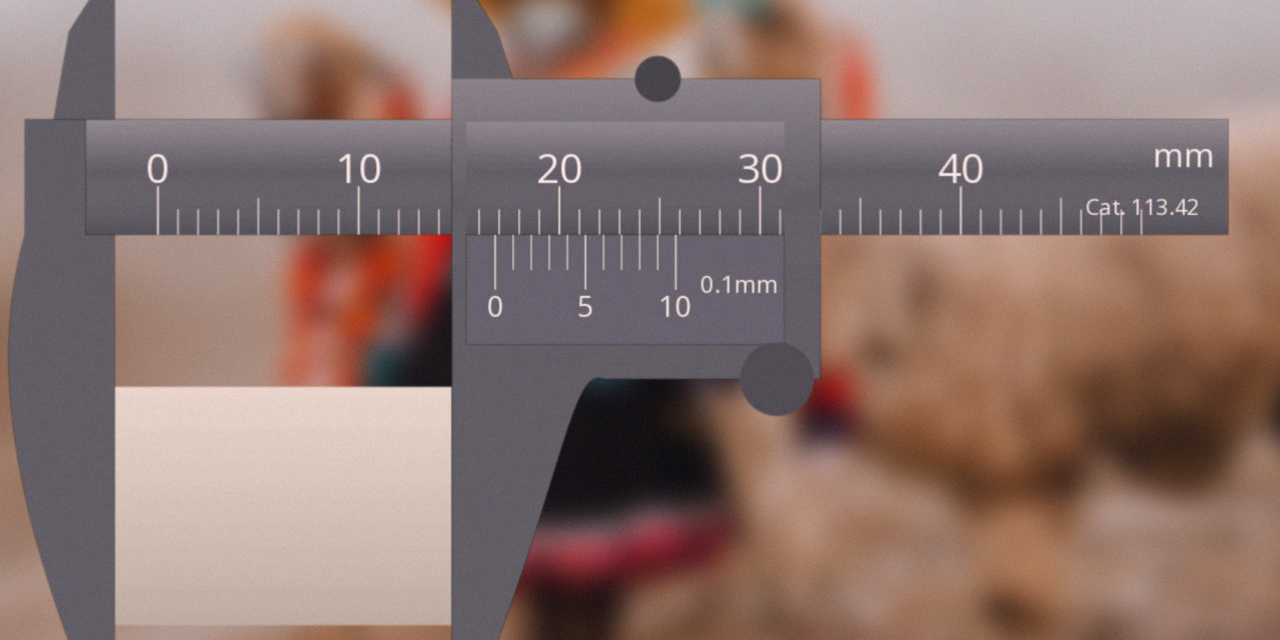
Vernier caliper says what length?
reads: 16.8 mm
